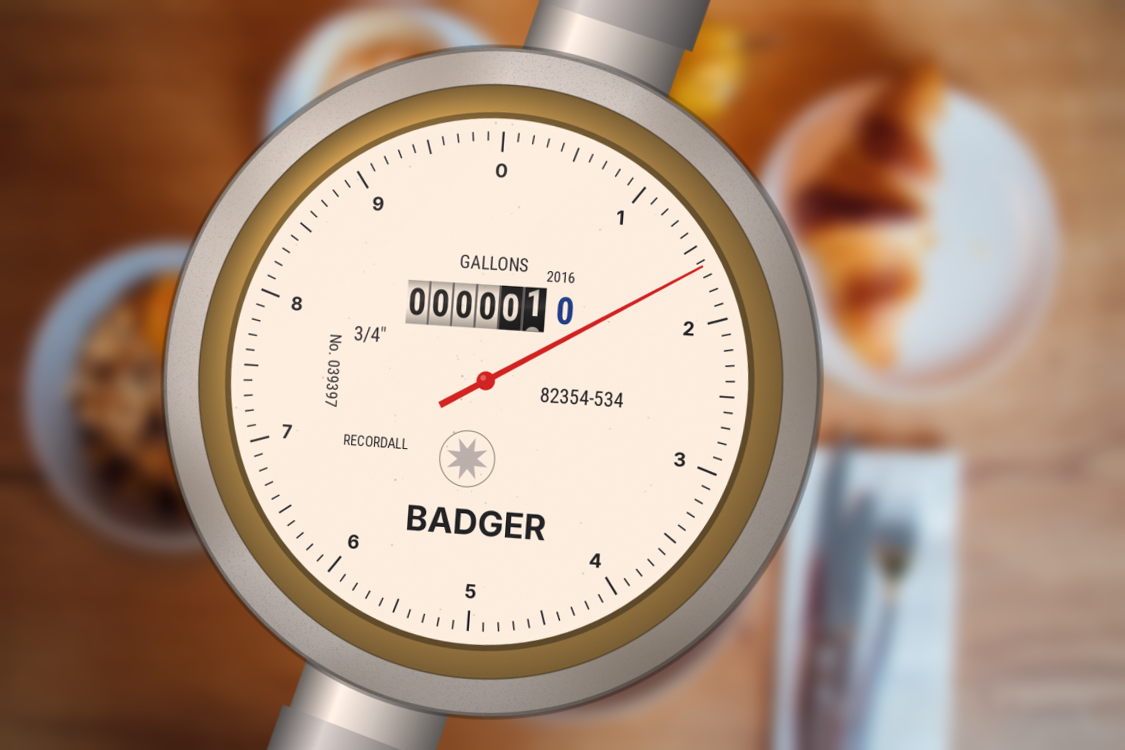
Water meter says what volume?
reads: 11.6 gal
